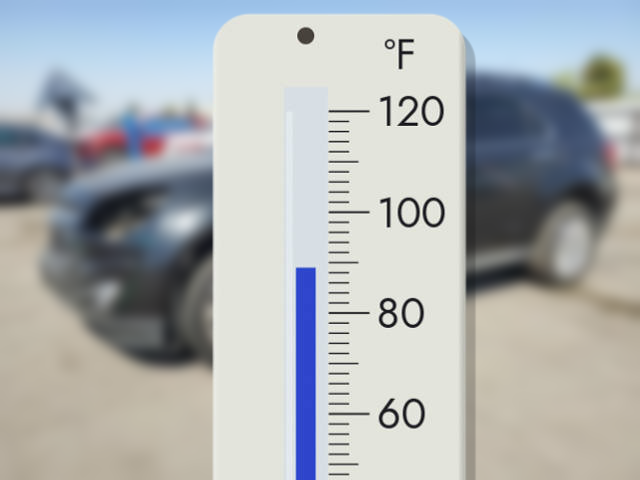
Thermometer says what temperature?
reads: 89 °F
